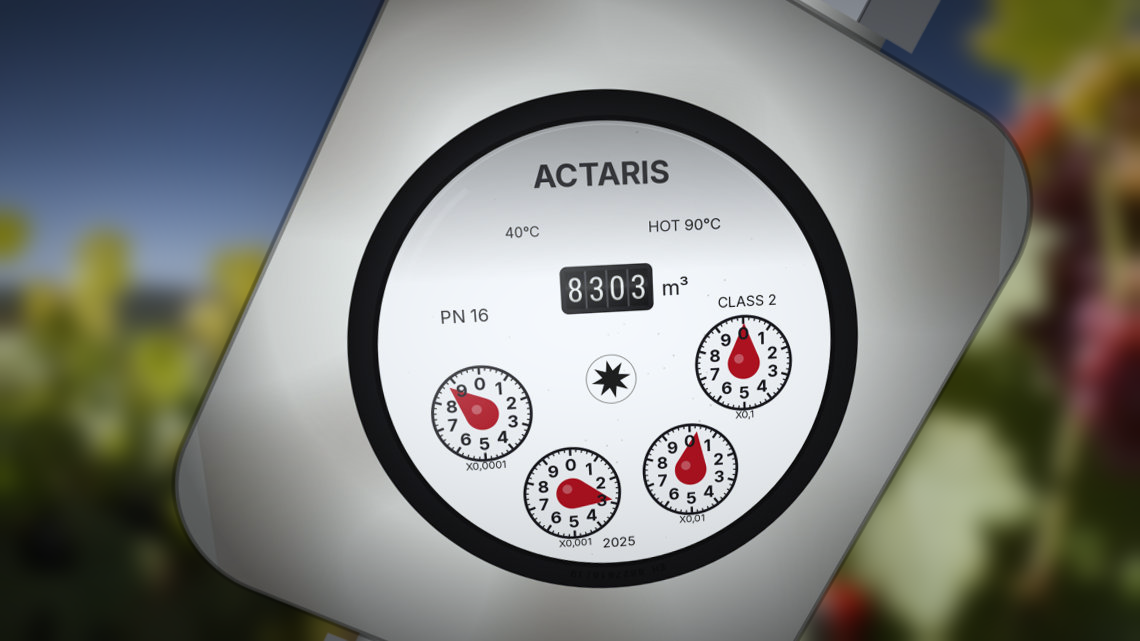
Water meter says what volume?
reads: 8303.0028 m³
